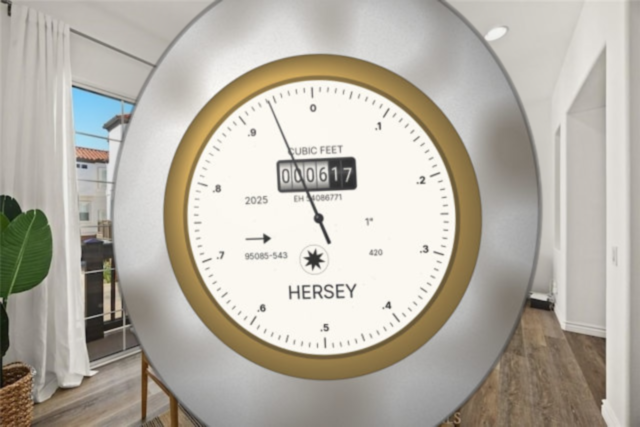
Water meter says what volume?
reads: 616.94 ft³
